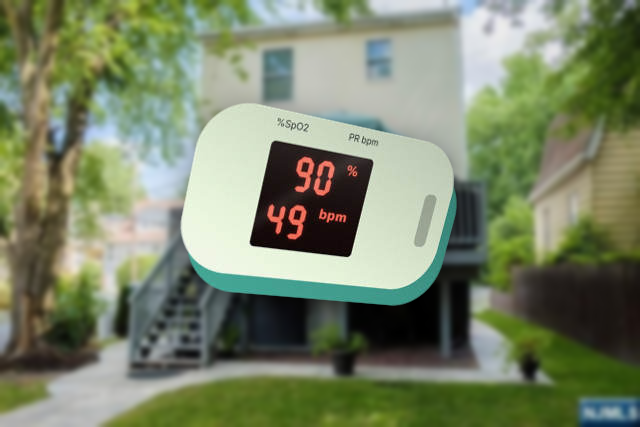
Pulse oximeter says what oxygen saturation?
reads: 90 %
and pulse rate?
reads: 49 bpm
